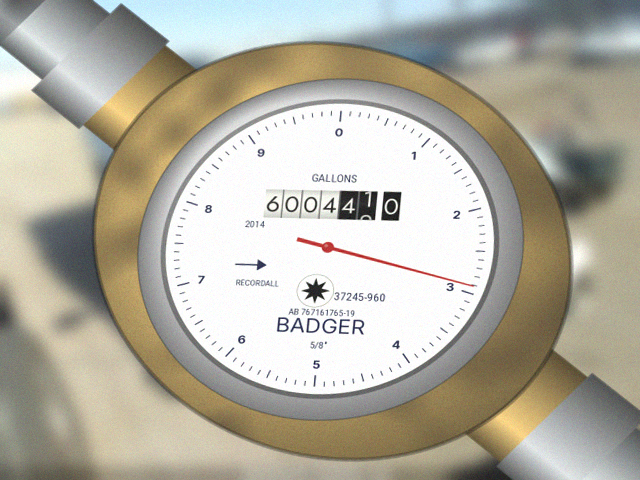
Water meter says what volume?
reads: 6004412.9 gal
